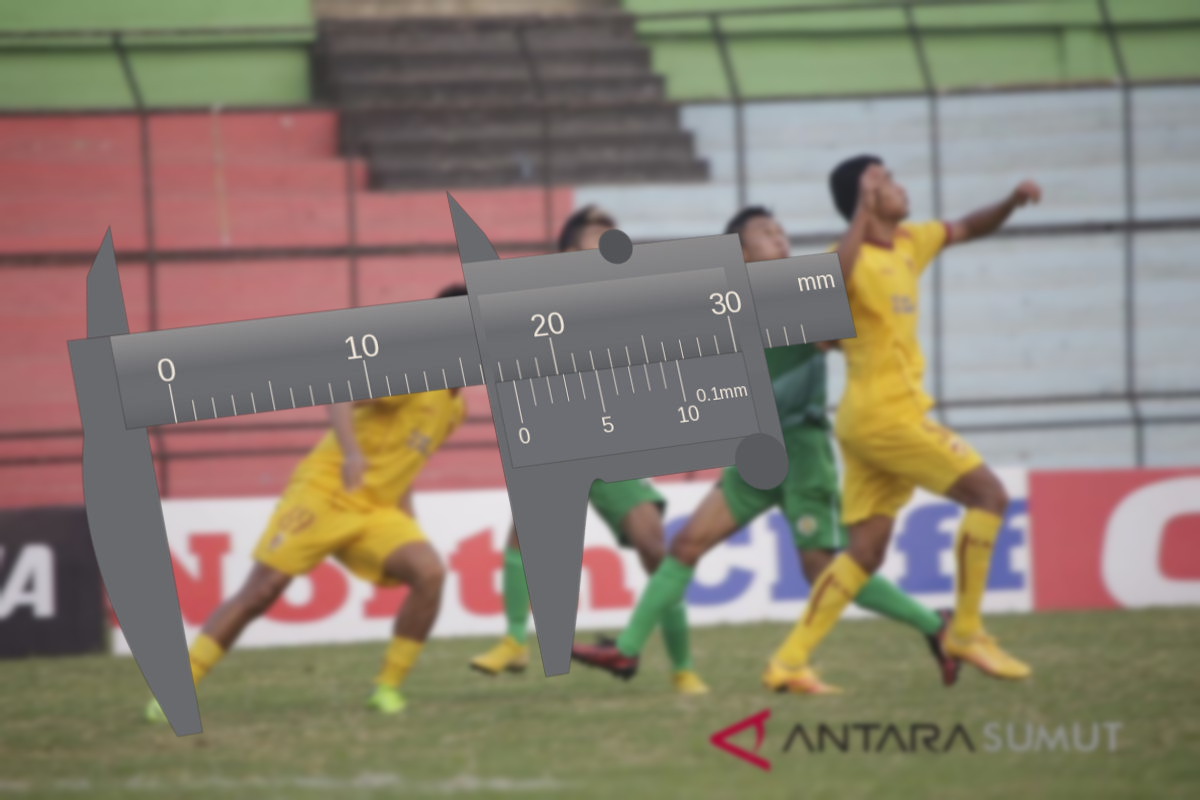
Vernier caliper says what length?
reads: 17.6 mm
